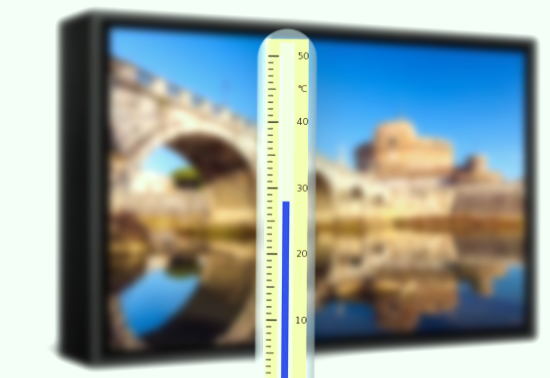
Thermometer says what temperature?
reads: 28 °C
